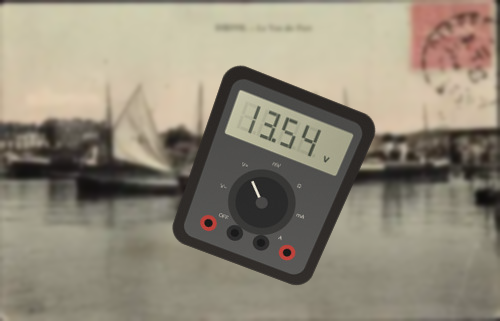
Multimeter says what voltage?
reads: 13.54 V
